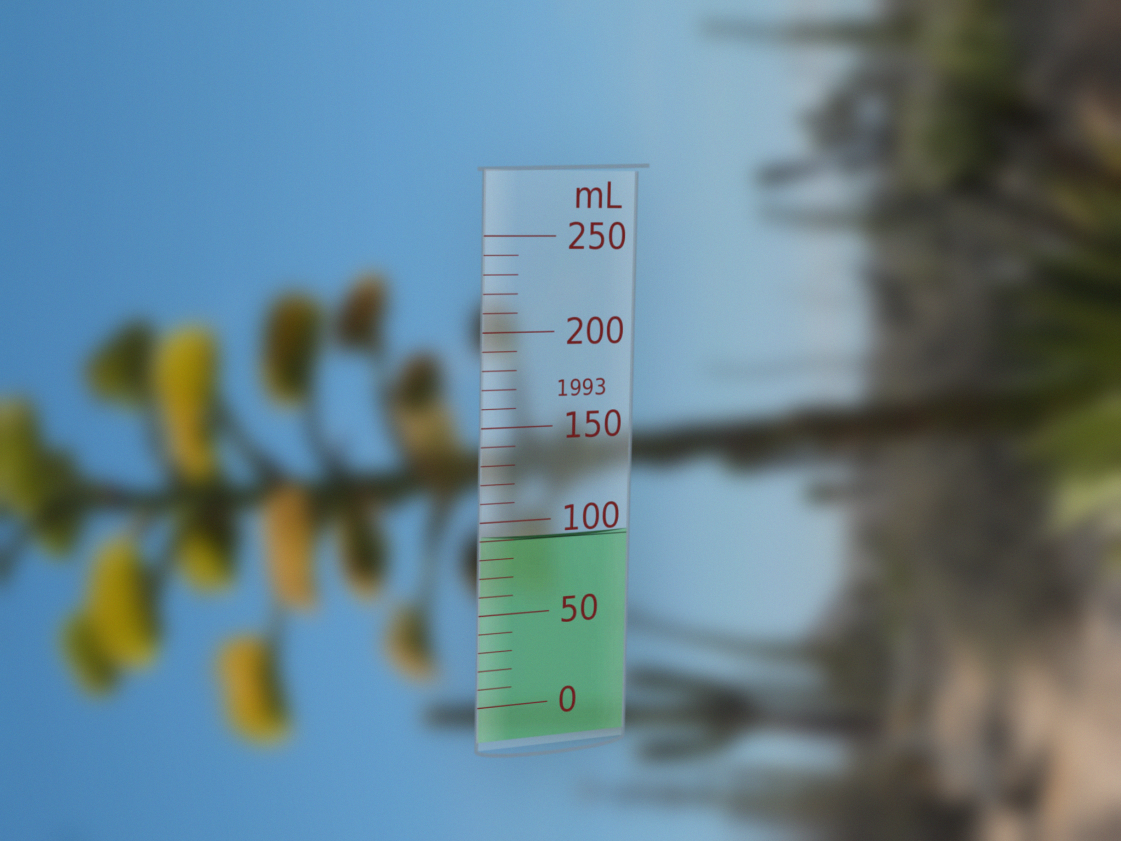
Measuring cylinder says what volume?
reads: 90 mL
